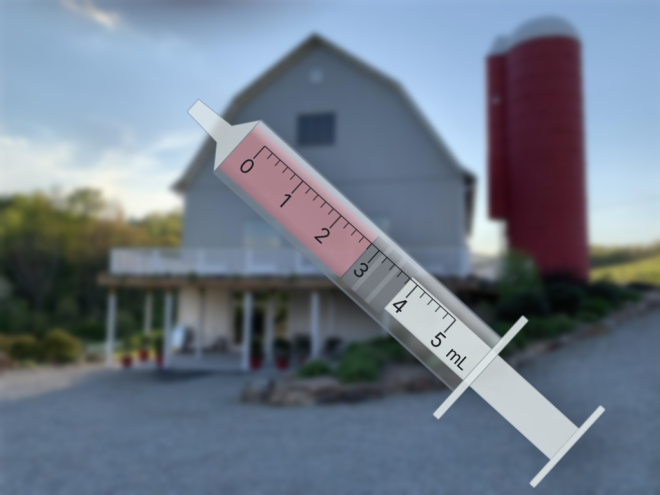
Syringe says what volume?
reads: 2.8 mL
